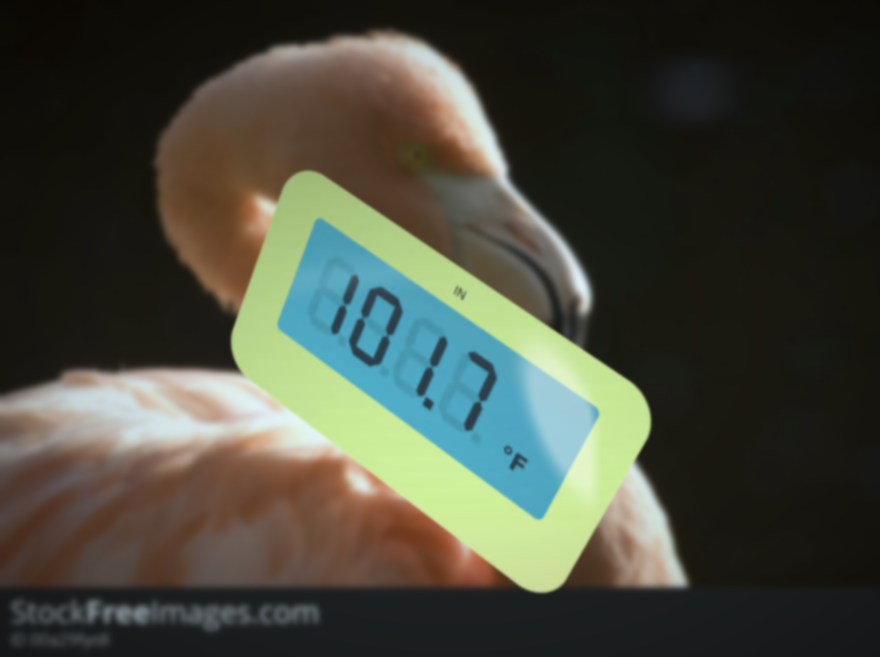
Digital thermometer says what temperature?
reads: 101.7 °F
